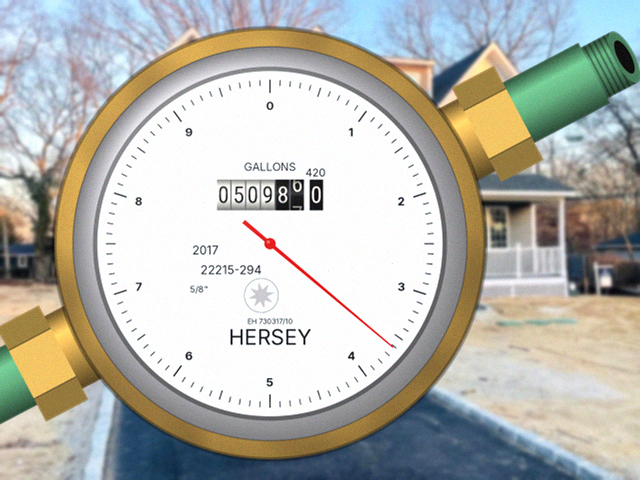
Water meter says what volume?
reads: 509863.6 gal
